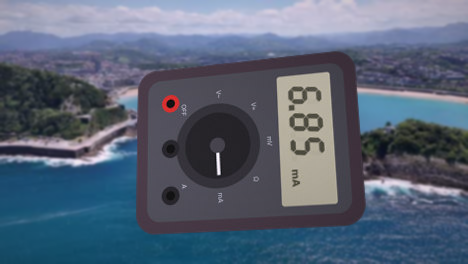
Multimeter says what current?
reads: 6.85 mA
